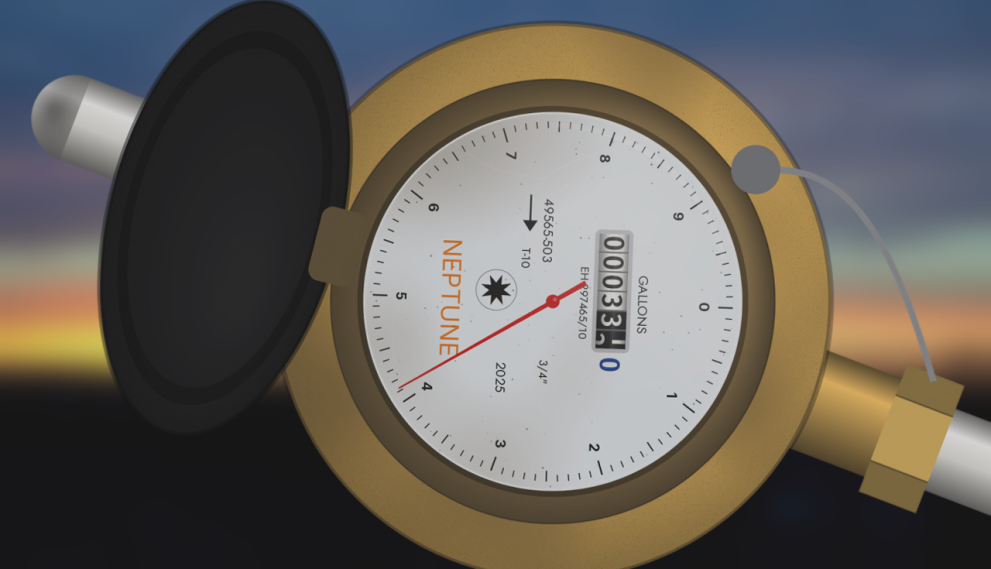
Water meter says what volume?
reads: 3314.1 gal
